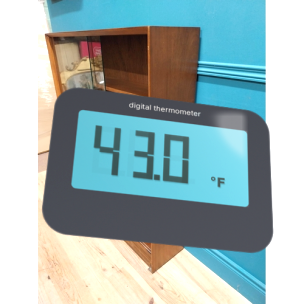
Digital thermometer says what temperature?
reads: 43.0 °F
